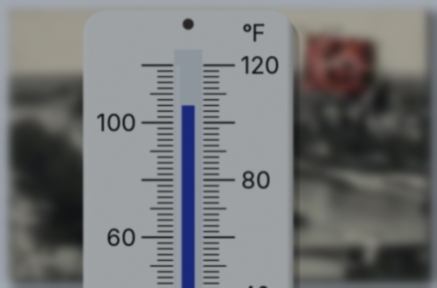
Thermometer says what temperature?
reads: 106 °F
